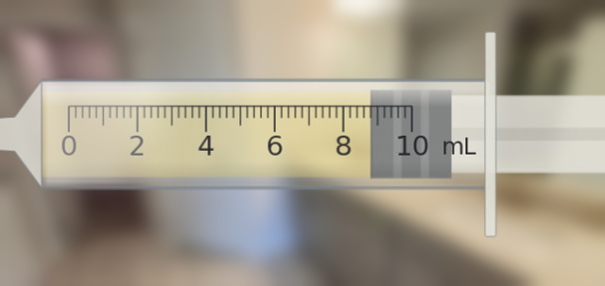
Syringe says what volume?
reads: 8.8 mL
